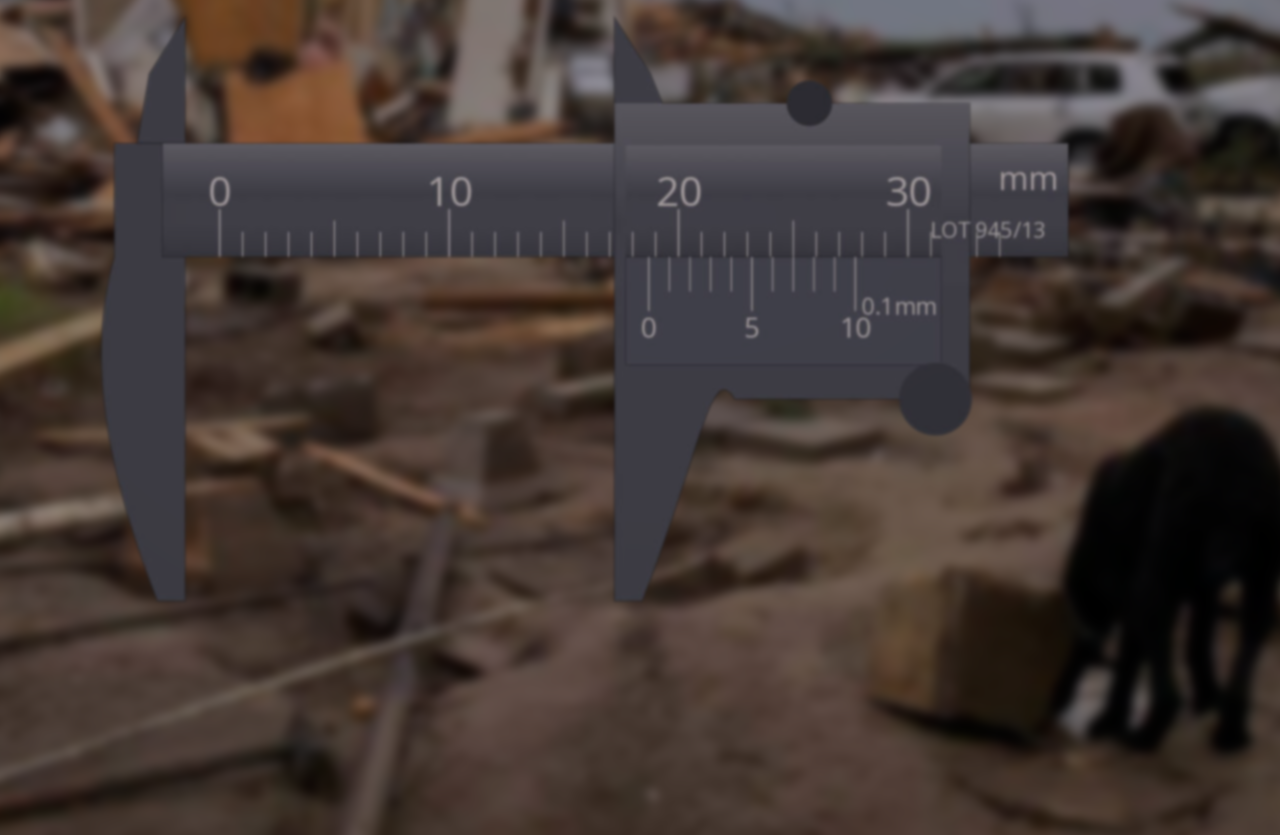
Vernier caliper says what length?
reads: 18.7 mm
